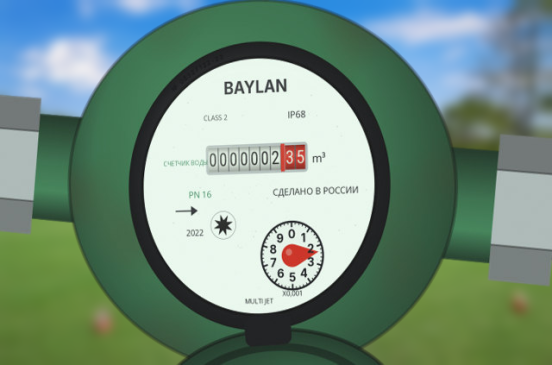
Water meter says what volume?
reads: 2.352 m³
